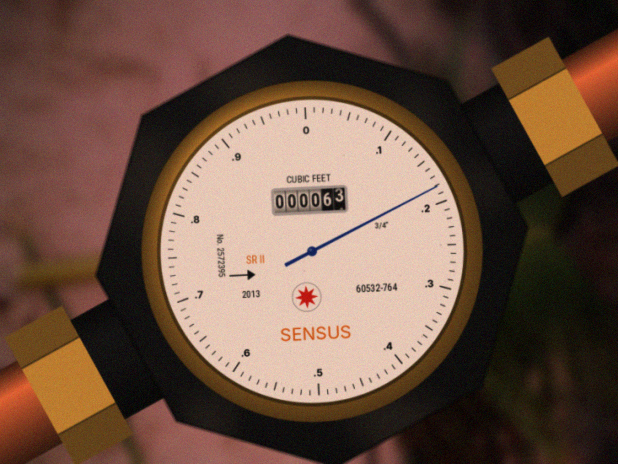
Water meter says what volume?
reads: 63.18 ft³
